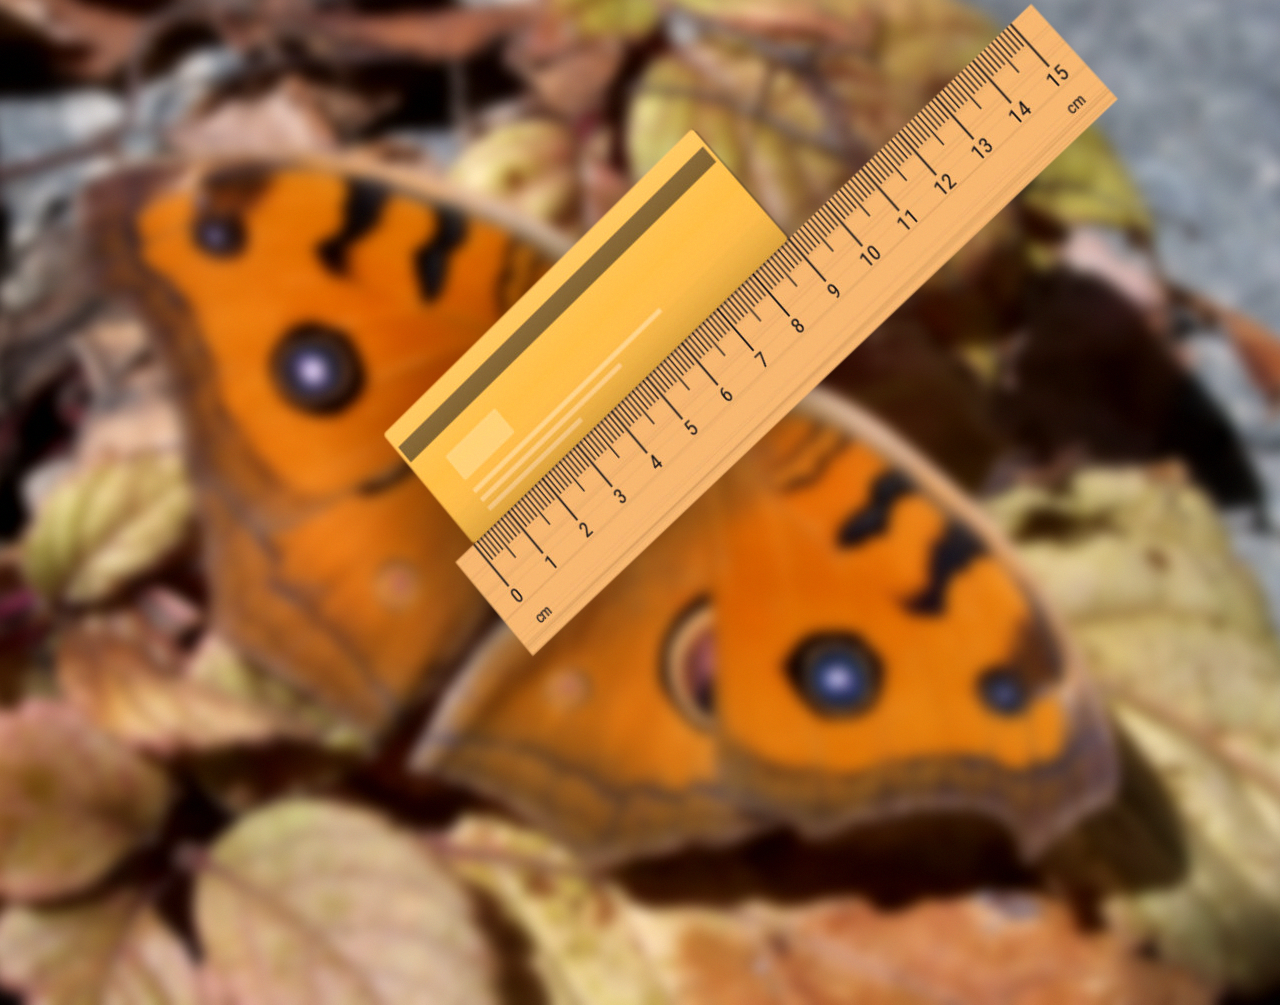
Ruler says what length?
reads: 9 cm
